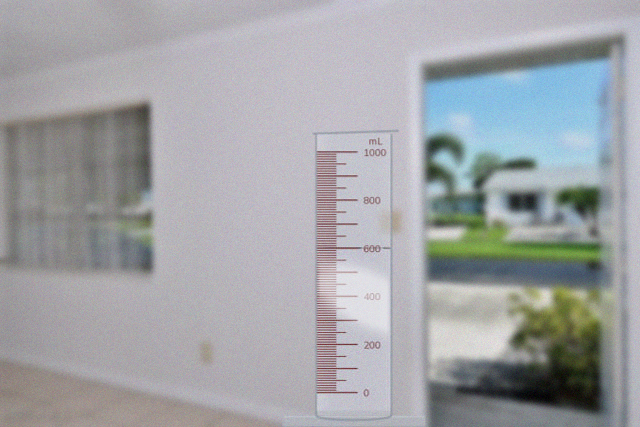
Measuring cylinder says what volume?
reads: 600 mL
